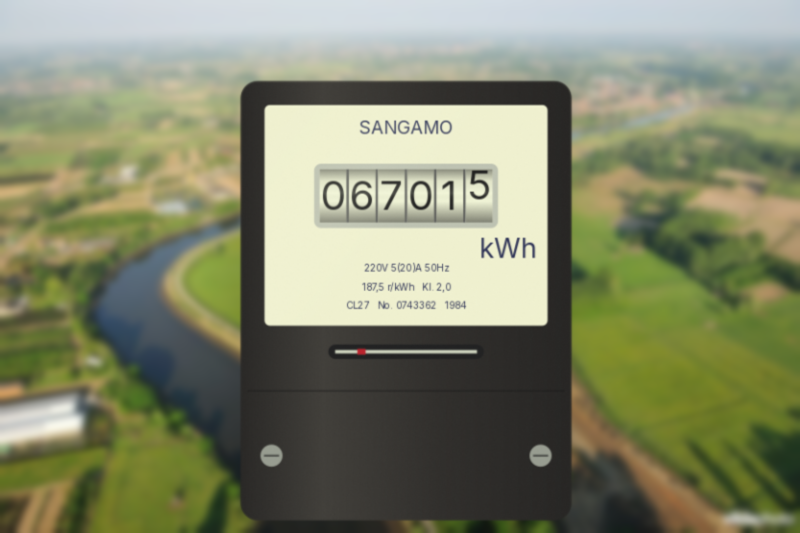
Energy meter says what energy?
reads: 67015 kWh
